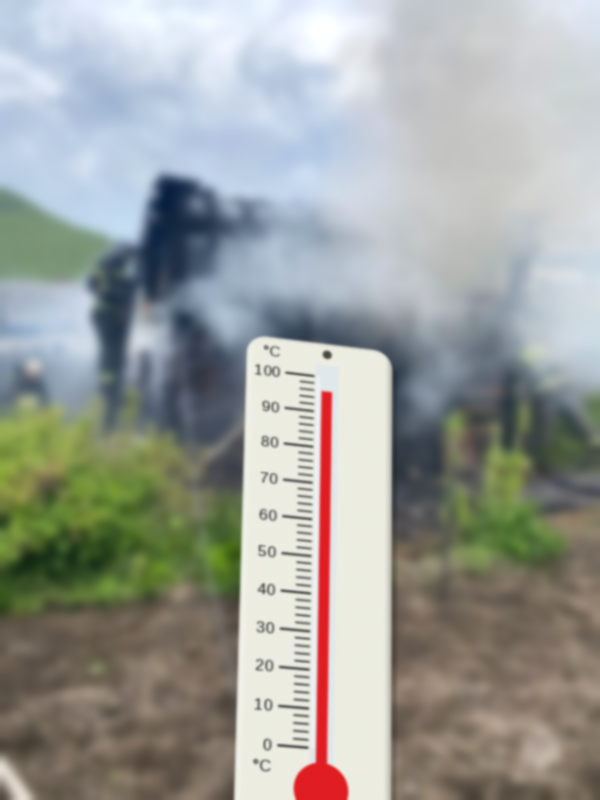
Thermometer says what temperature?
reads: 96 °C
